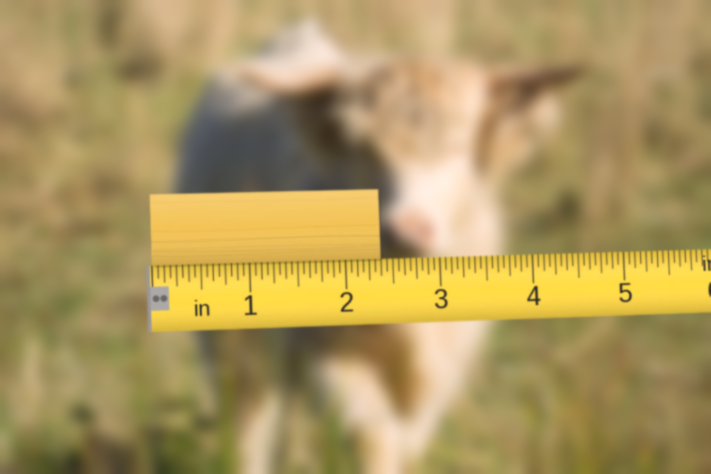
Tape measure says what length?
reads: 2.375 in
